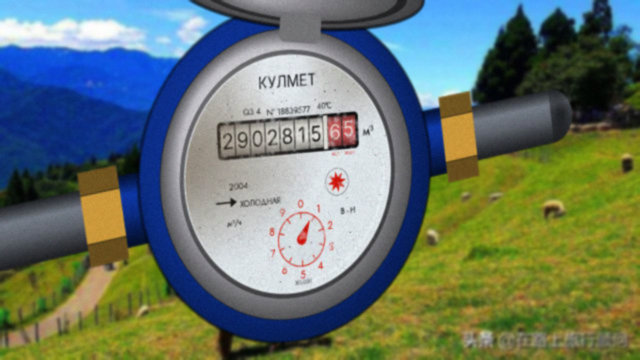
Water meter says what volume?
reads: 2902815.650 m³
